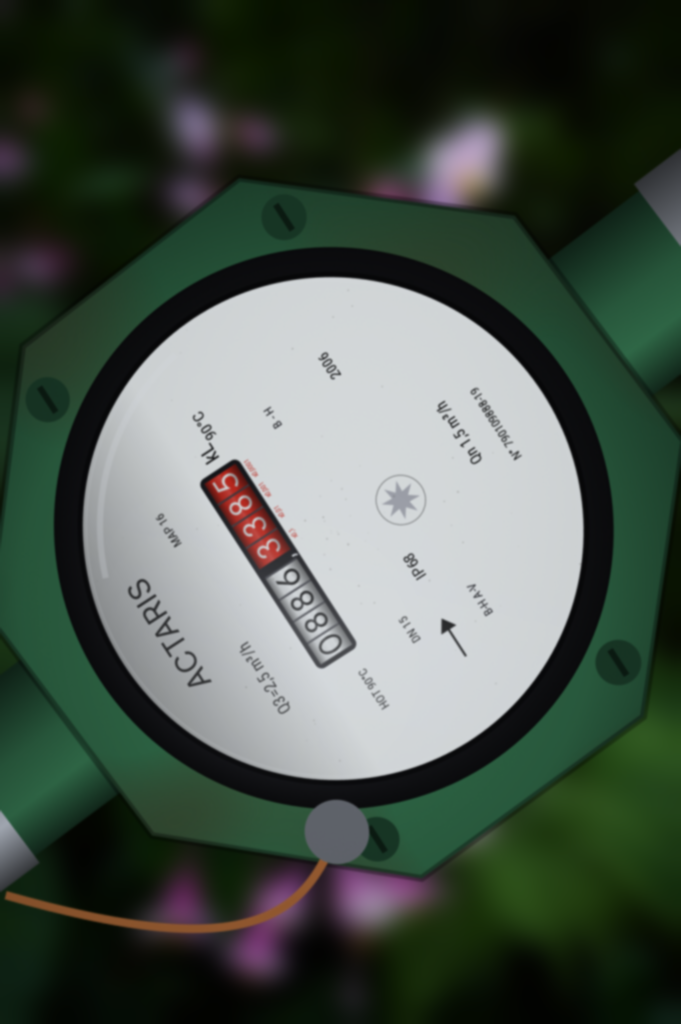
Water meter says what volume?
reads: 886.3385 kL
